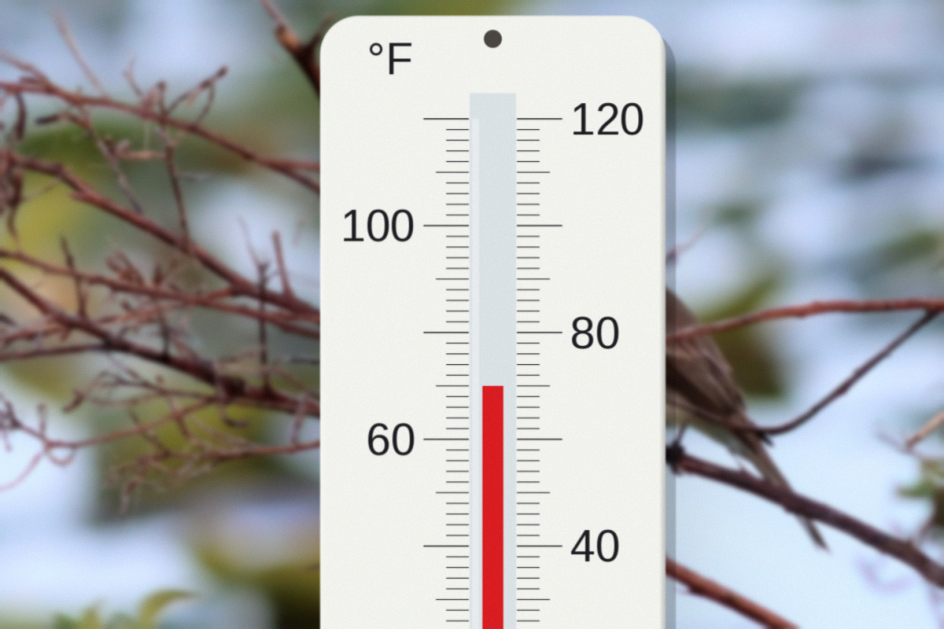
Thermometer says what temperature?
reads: 70 °F
